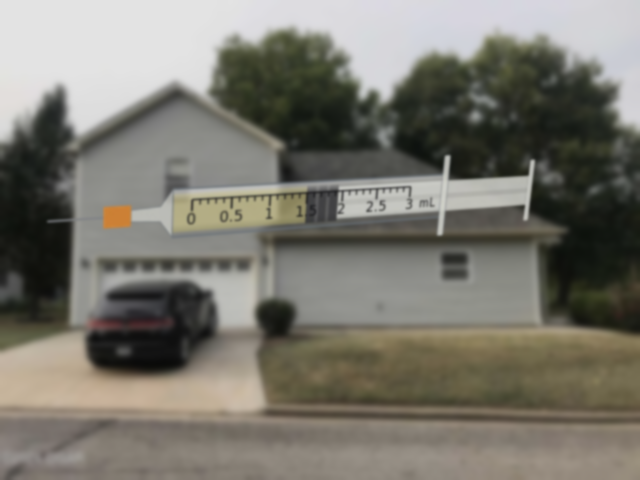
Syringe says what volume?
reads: 1.5 mL
